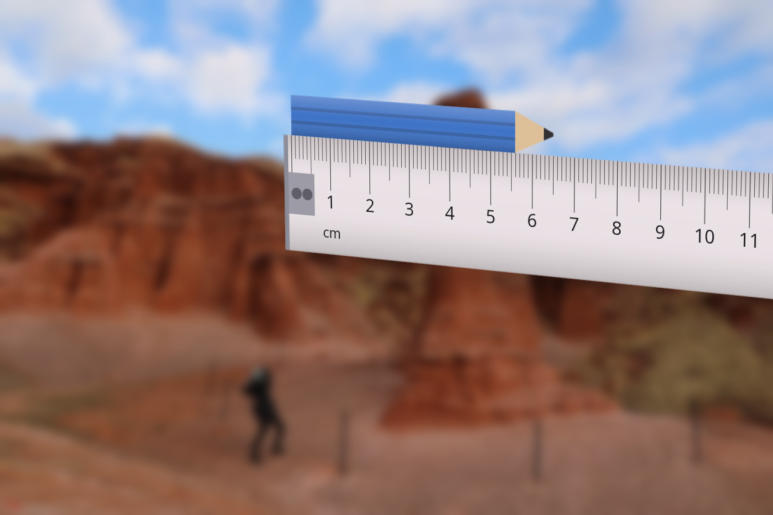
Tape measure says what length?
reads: 6.5 cm
